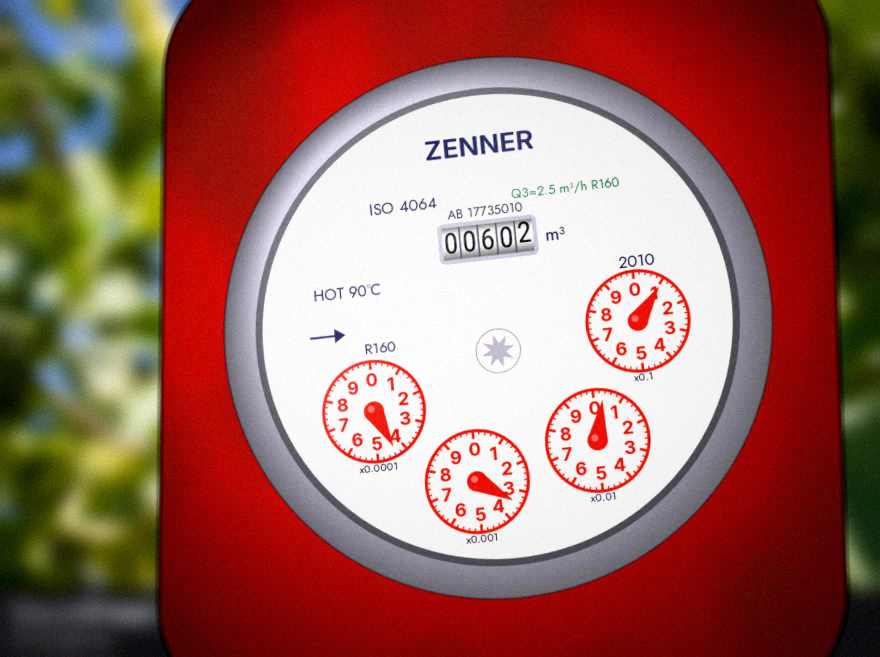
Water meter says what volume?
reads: 602.1034 m³
